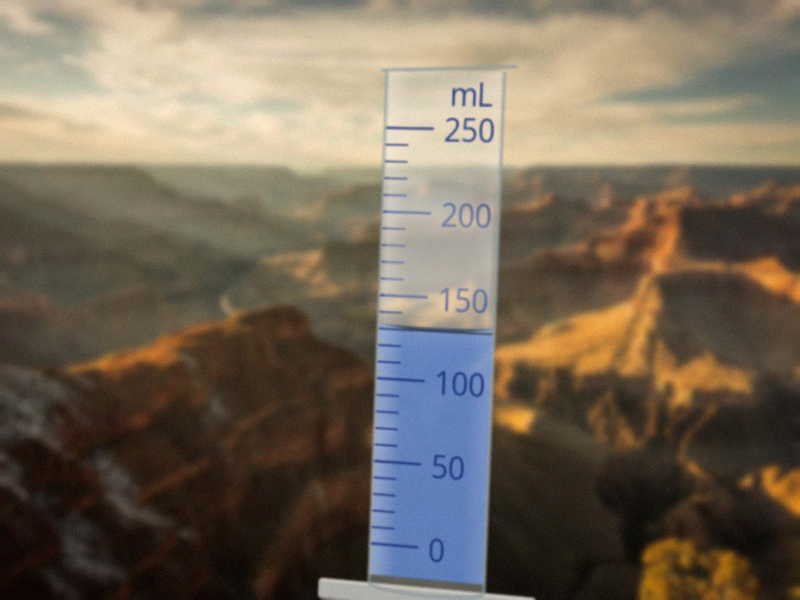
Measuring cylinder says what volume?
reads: 130 mL
